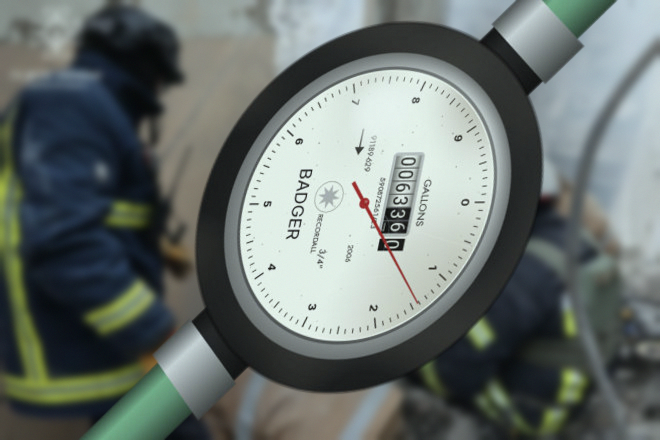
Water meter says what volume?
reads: 63361.4 gal
